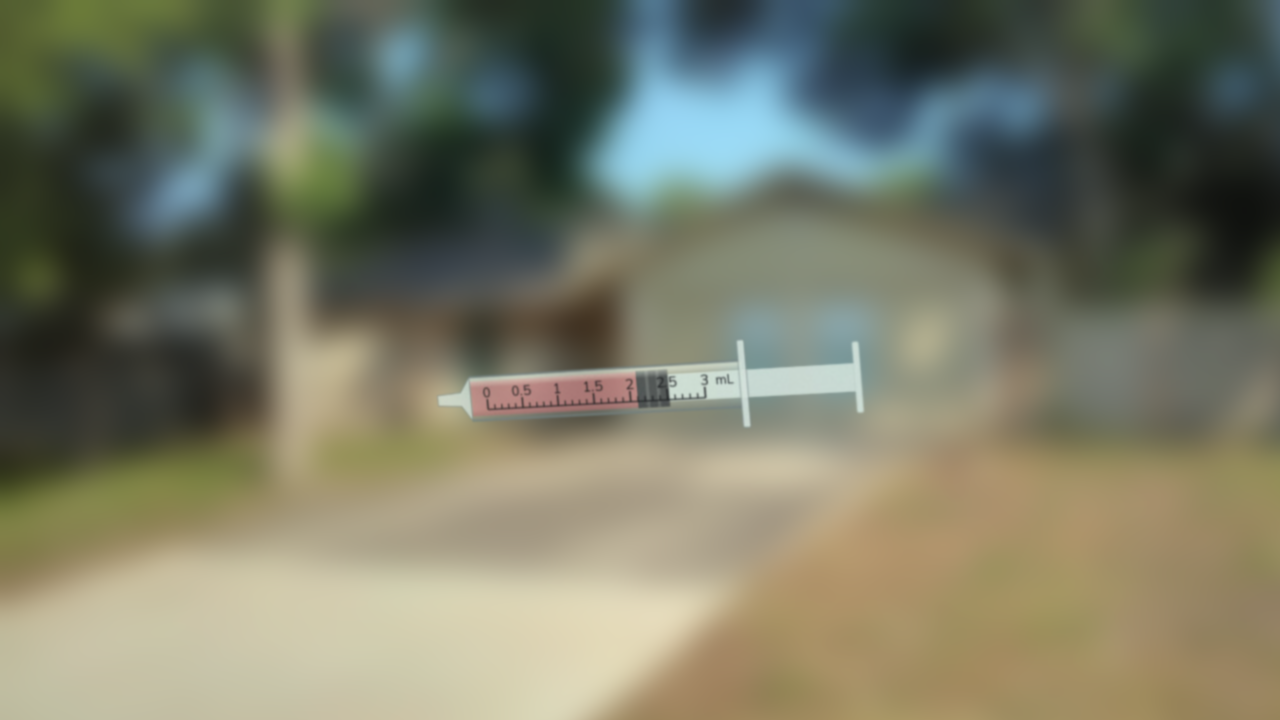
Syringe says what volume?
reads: 2.1 mL
